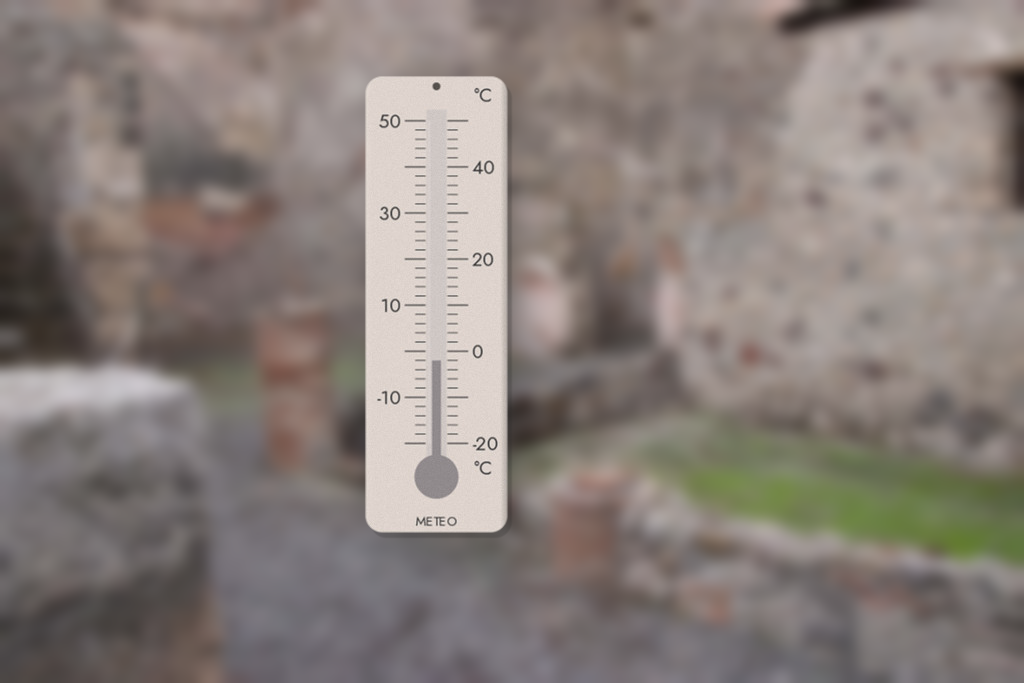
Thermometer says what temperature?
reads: -2 °C
